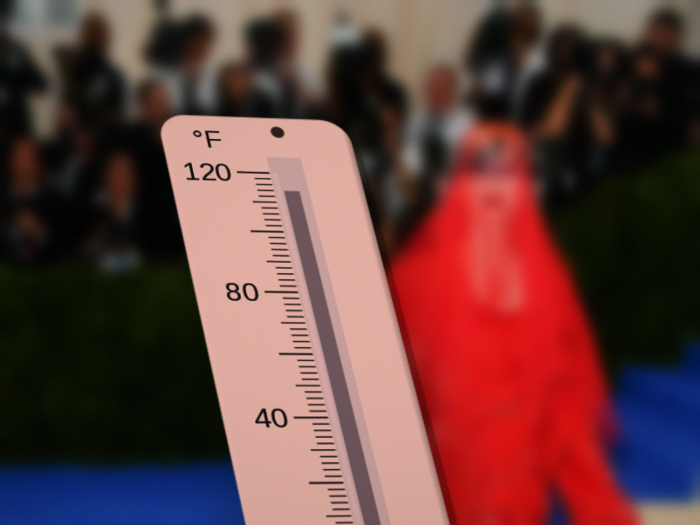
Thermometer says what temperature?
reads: 114 °F
